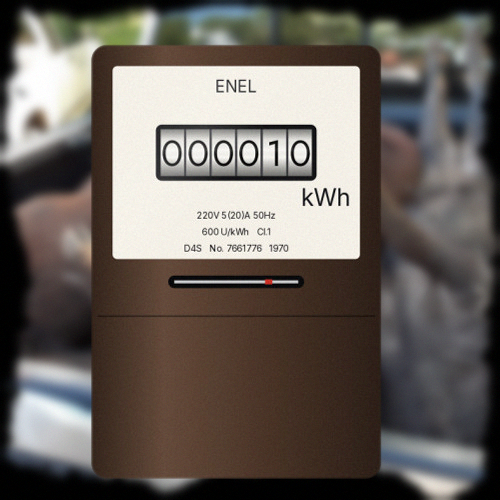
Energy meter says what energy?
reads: 10 kWh
